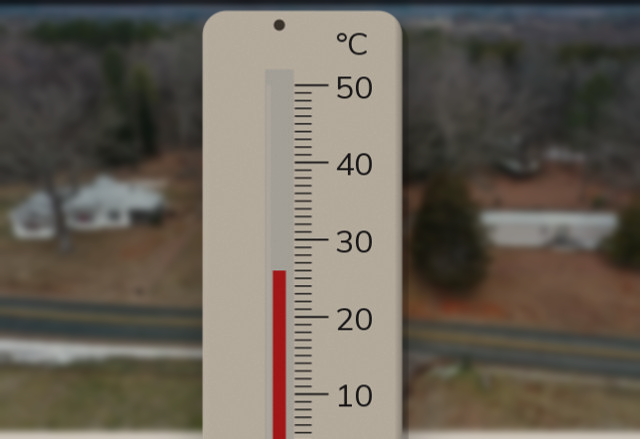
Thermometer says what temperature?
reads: 26 °C
